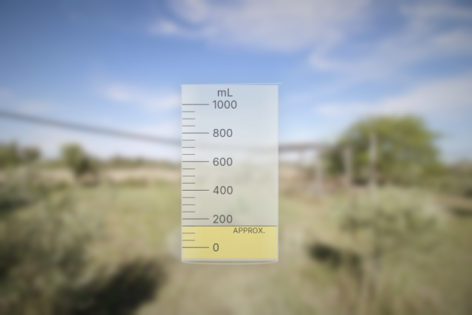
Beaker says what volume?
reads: 150 mL
